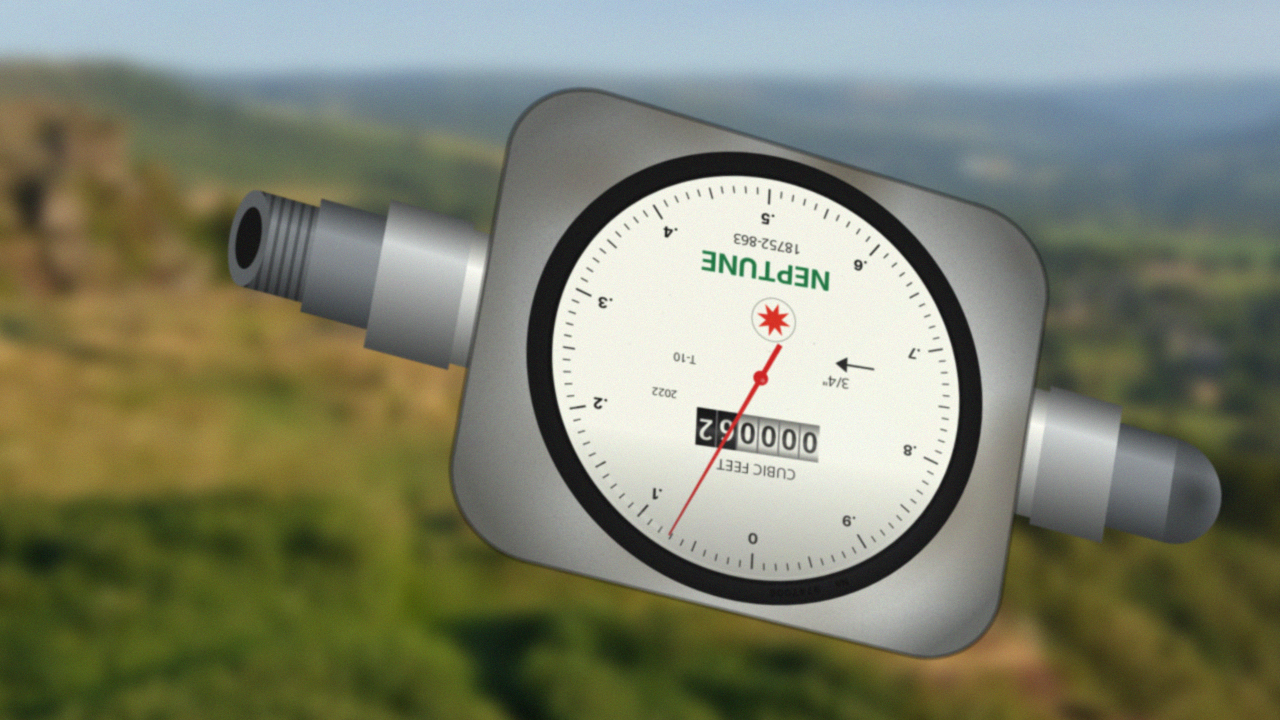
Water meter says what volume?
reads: 62.07 ft³
